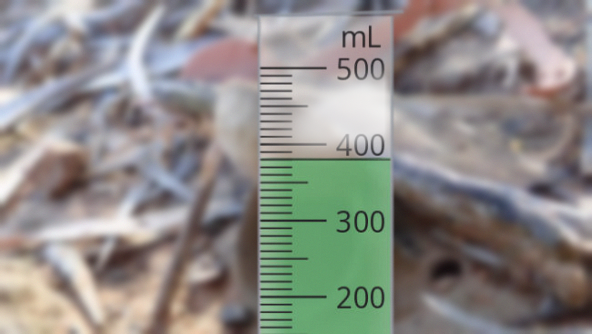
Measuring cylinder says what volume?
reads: 380 mL
